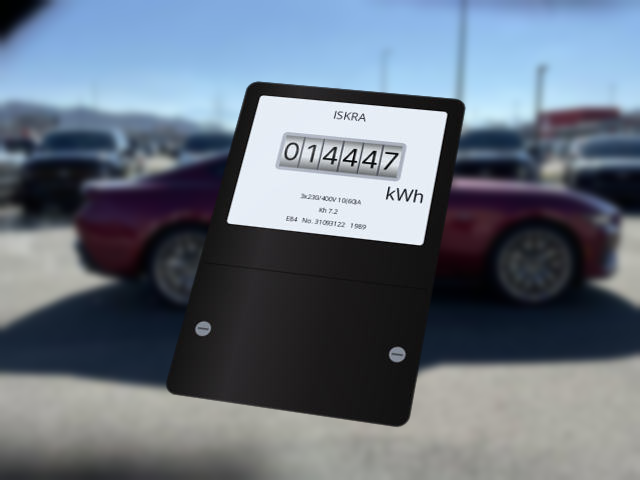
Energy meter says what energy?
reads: 14447 kWh
